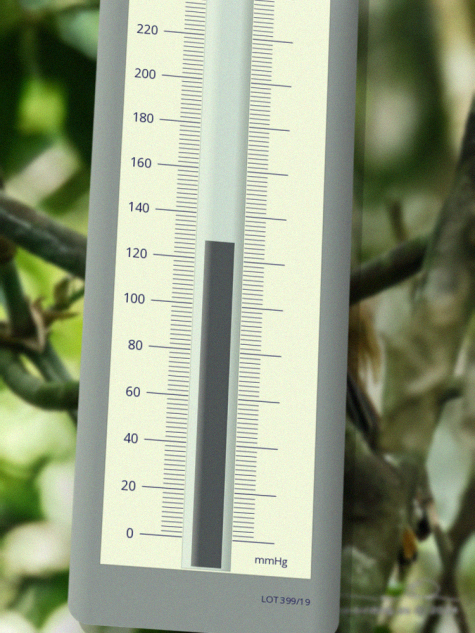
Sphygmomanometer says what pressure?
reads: 128 mmHg
